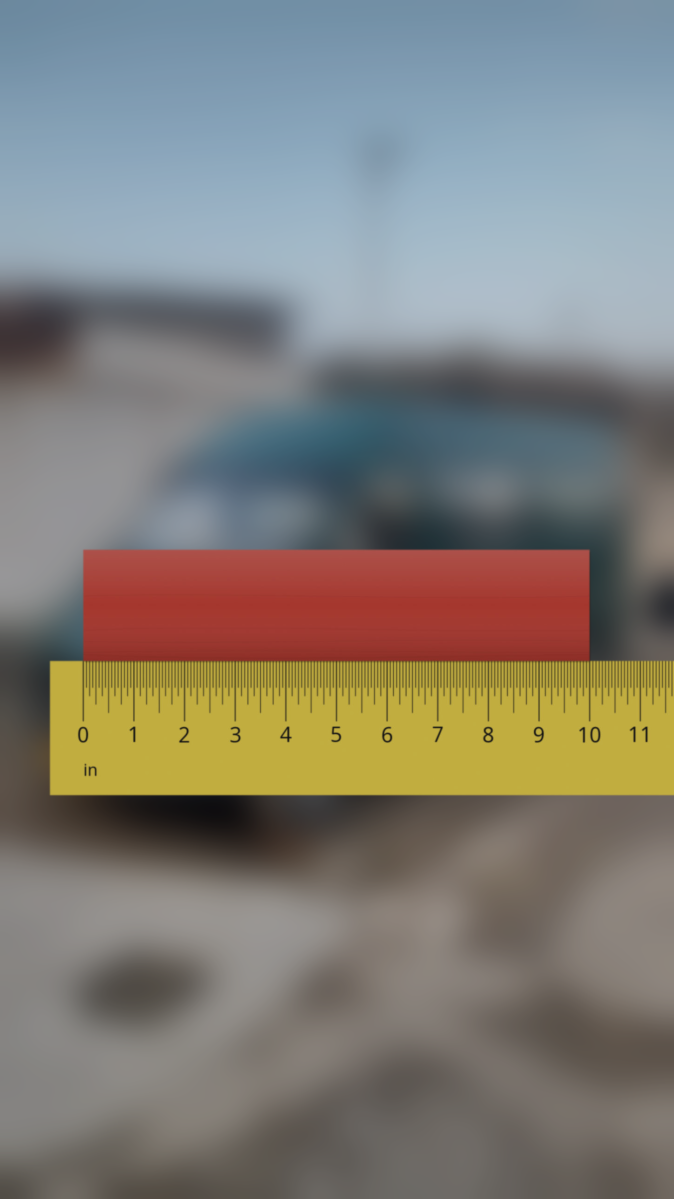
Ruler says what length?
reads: 10 in
